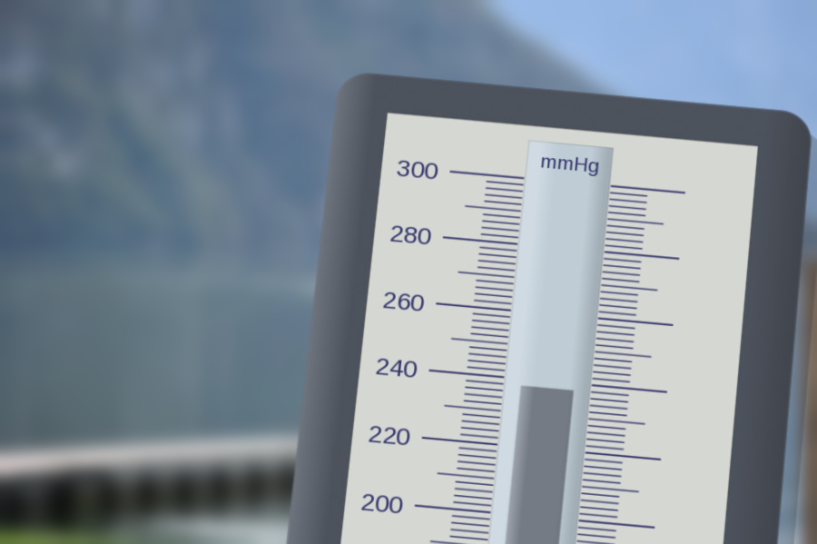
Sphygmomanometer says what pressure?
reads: 238 mmHg
